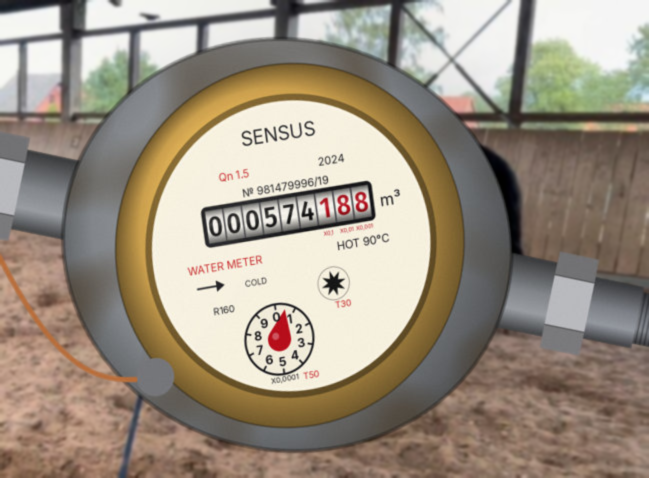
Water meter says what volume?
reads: 574.1880 m³
